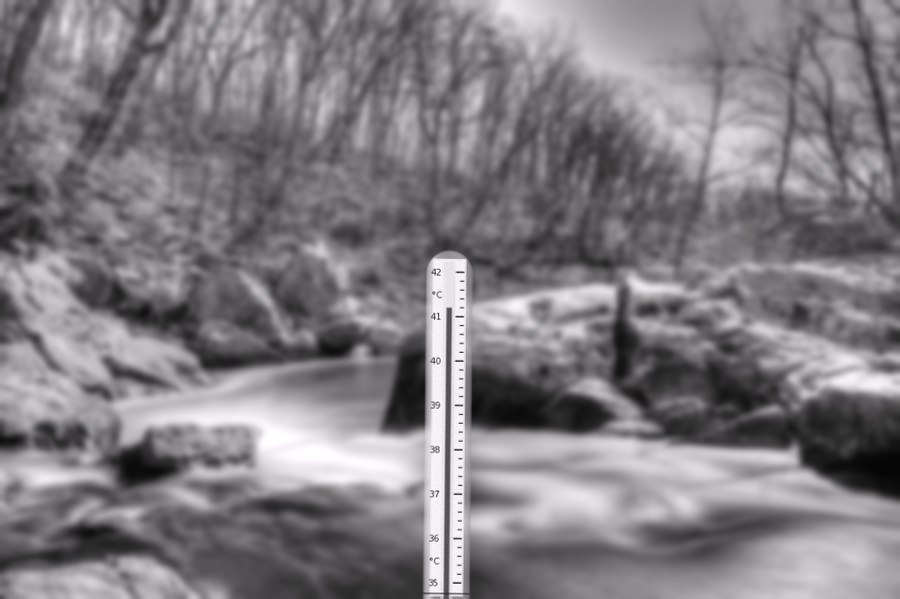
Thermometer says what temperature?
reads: 41.2 °C
